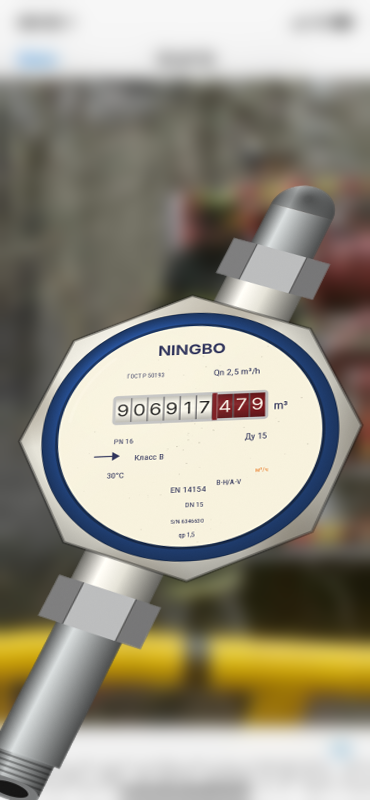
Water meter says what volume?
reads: 906917.479 m³
